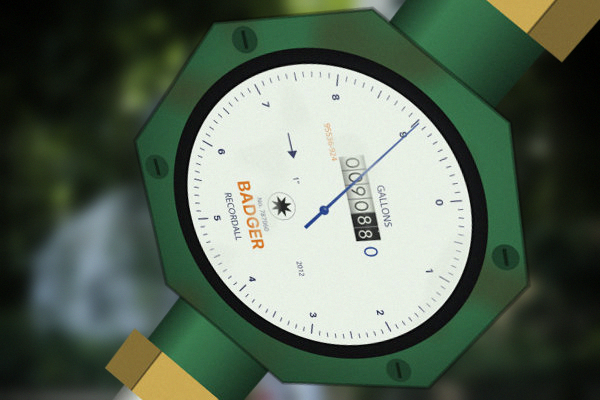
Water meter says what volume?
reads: 90879.0 gal
